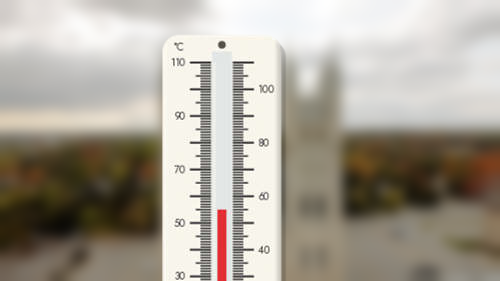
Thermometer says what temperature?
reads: 55 °C
